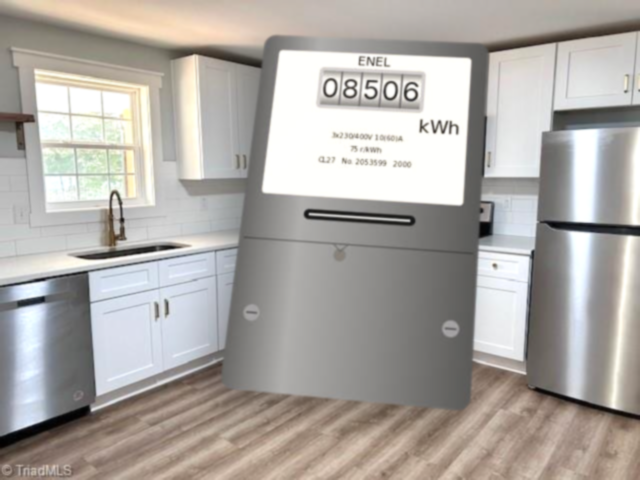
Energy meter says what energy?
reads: 8506 kWh
